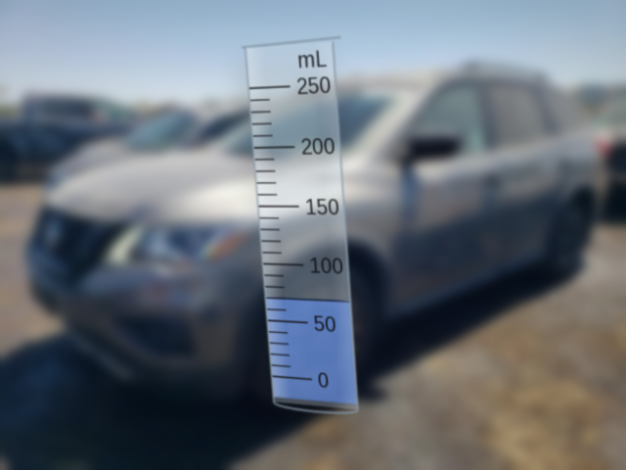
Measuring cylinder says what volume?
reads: 70 mL
